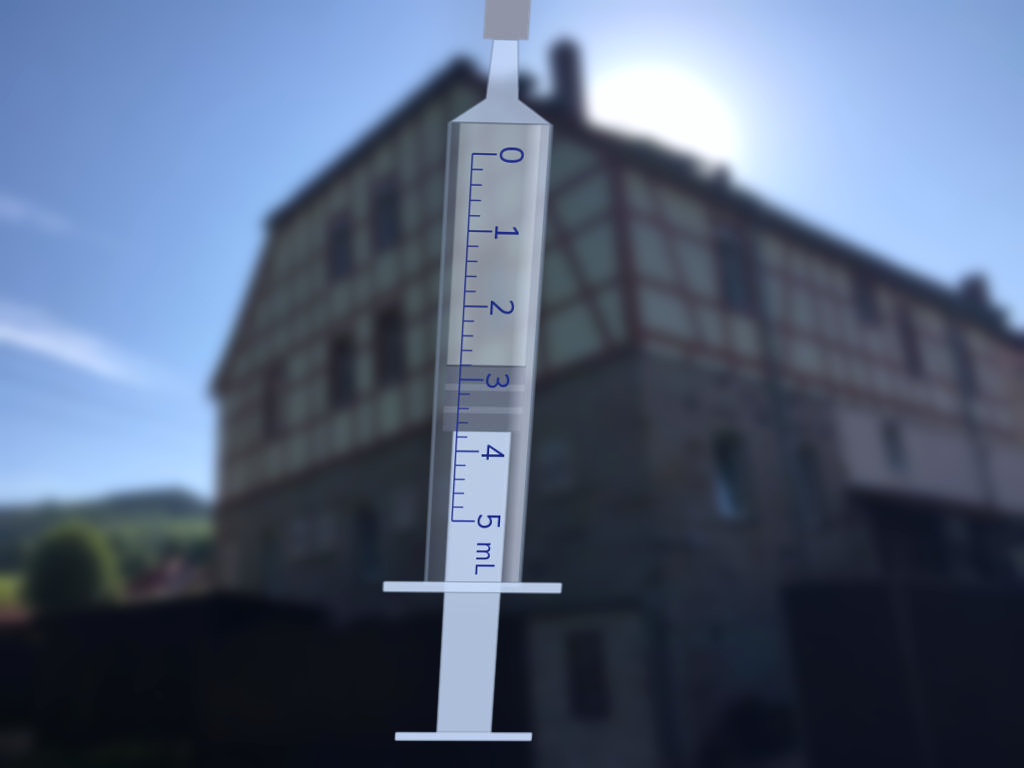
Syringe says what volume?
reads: 2.8 mL
